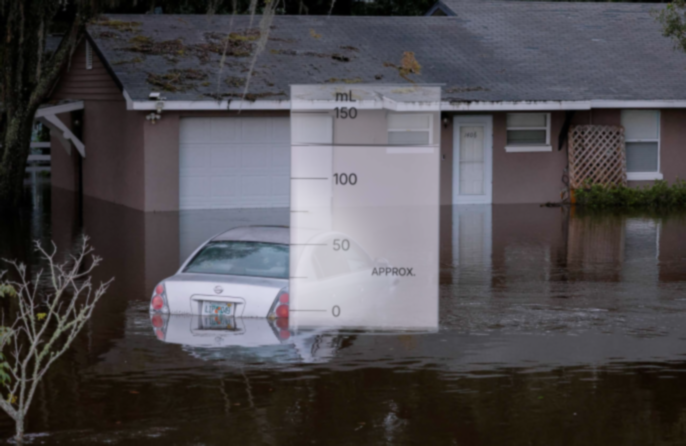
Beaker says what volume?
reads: 125 mL
